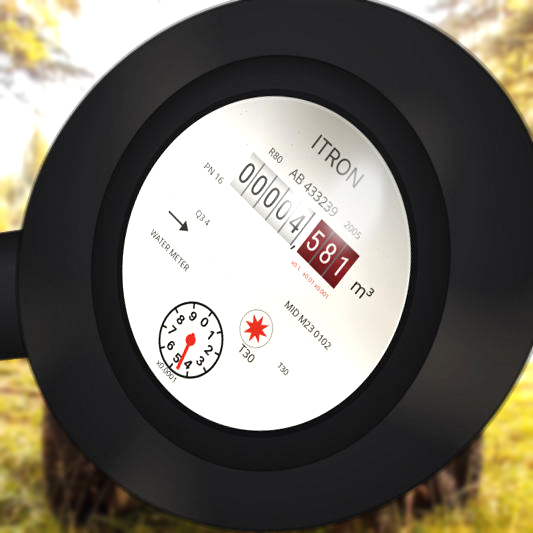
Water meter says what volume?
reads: 4.5814 m³
